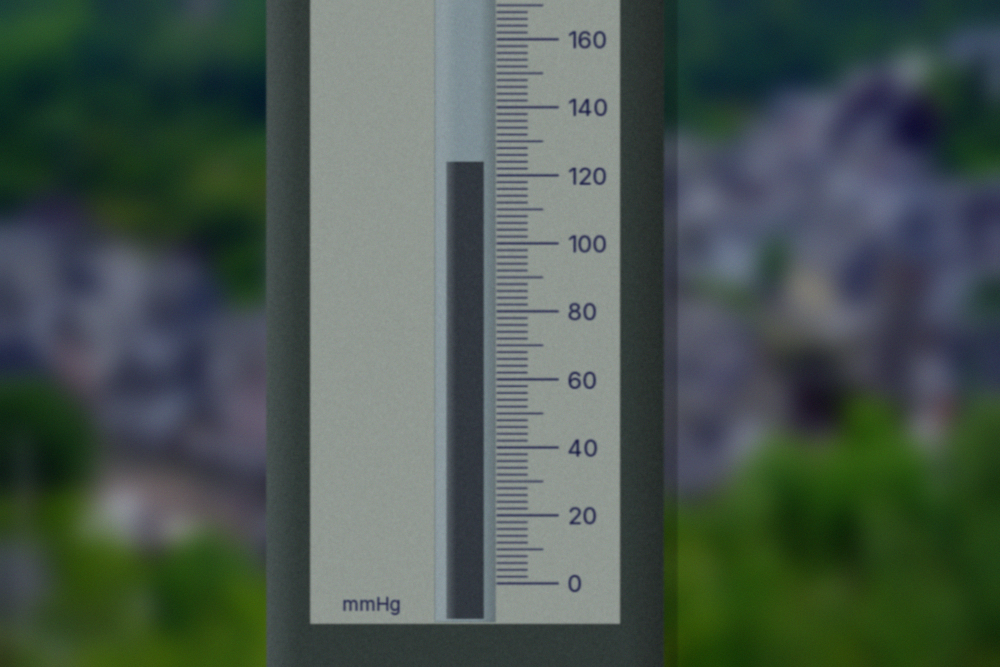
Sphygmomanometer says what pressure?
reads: 124 mmHg
